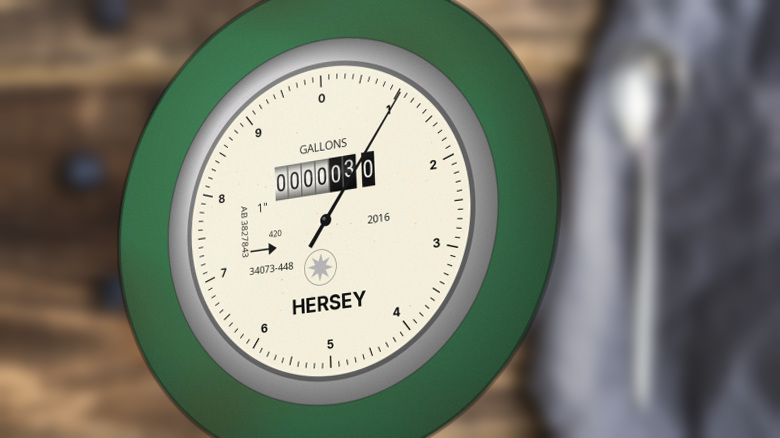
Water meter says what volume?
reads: 31.0 gal
